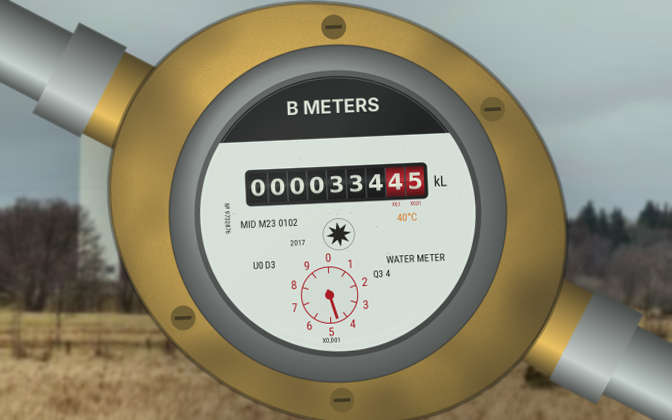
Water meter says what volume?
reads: 334.454 kL
